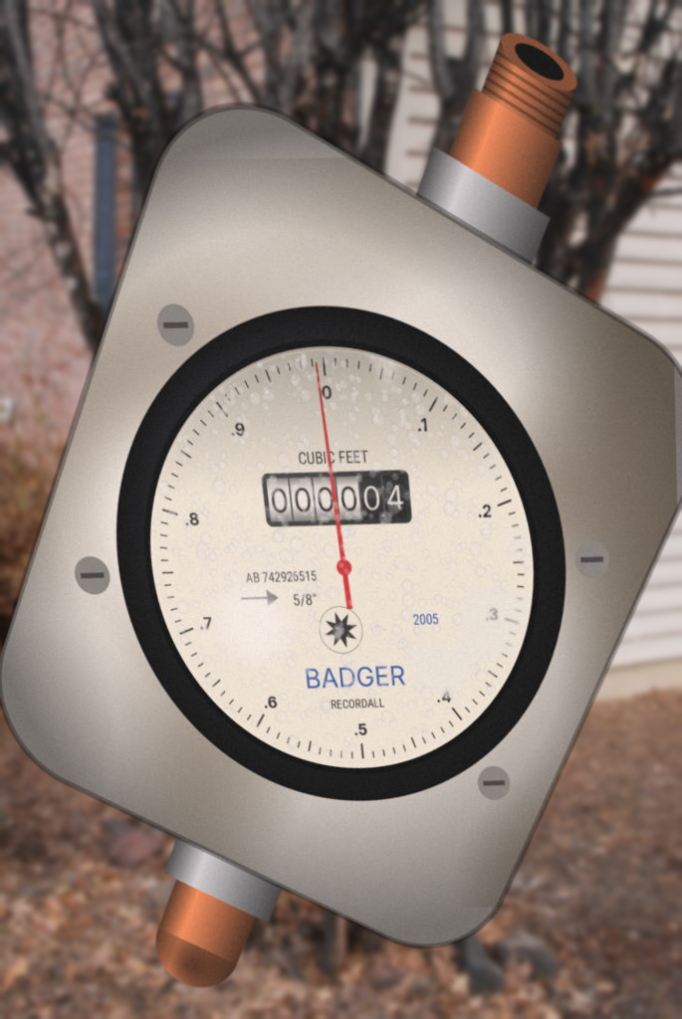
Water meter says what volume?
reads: 3.99 ft³
